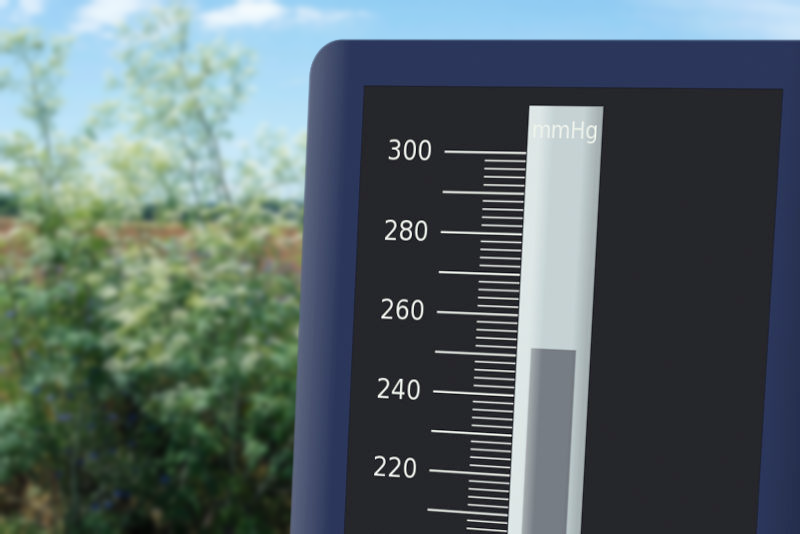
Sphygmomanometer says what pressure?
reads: 252 mmHg
